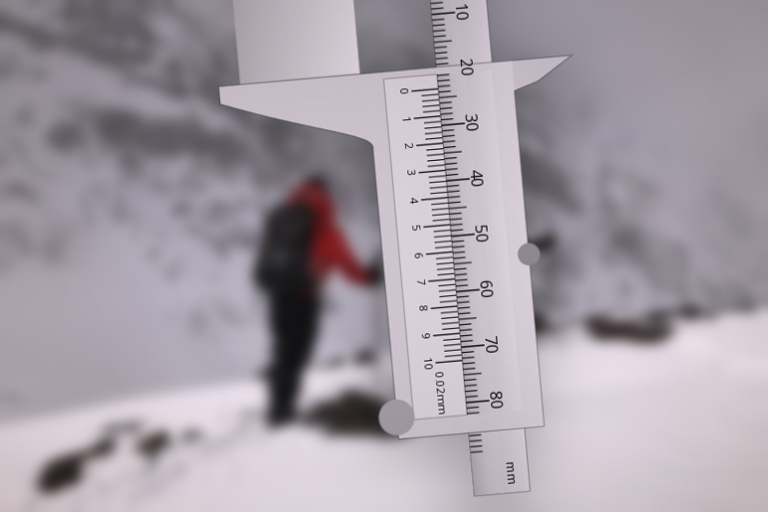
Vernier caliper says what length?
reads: 23.4 mm
